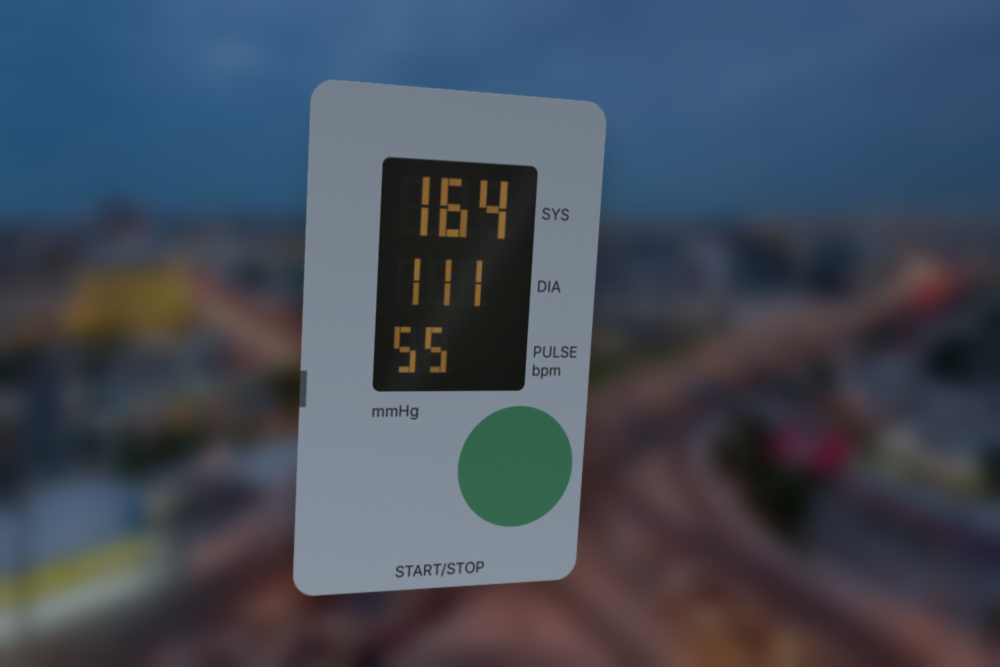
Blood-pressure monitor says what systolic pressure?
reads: 164 mmHg
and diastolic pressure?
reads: 111 mmHg
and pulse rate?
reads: 55 bpm
